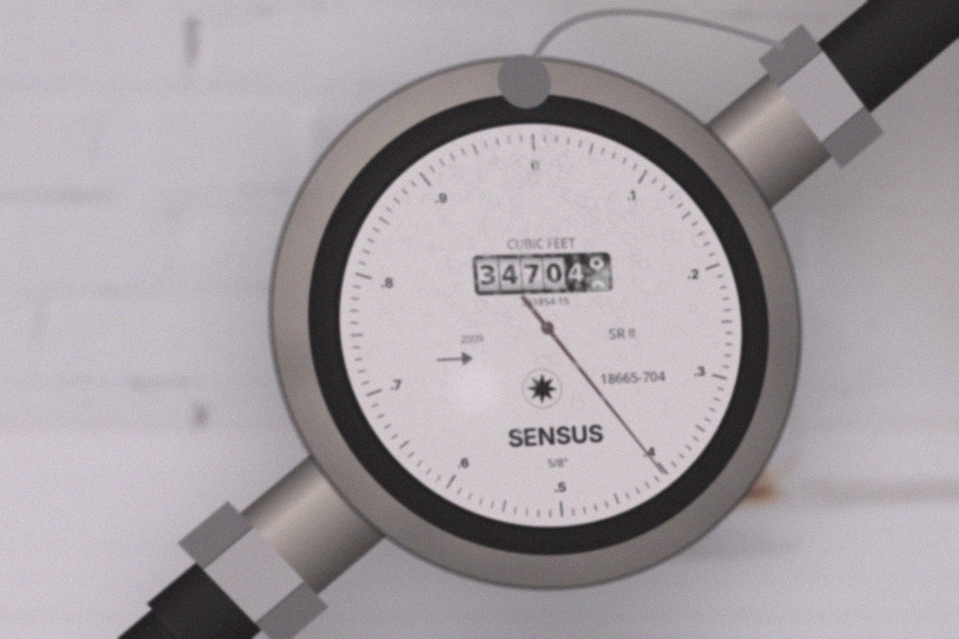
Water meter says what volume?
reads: 347048.40 ft³
